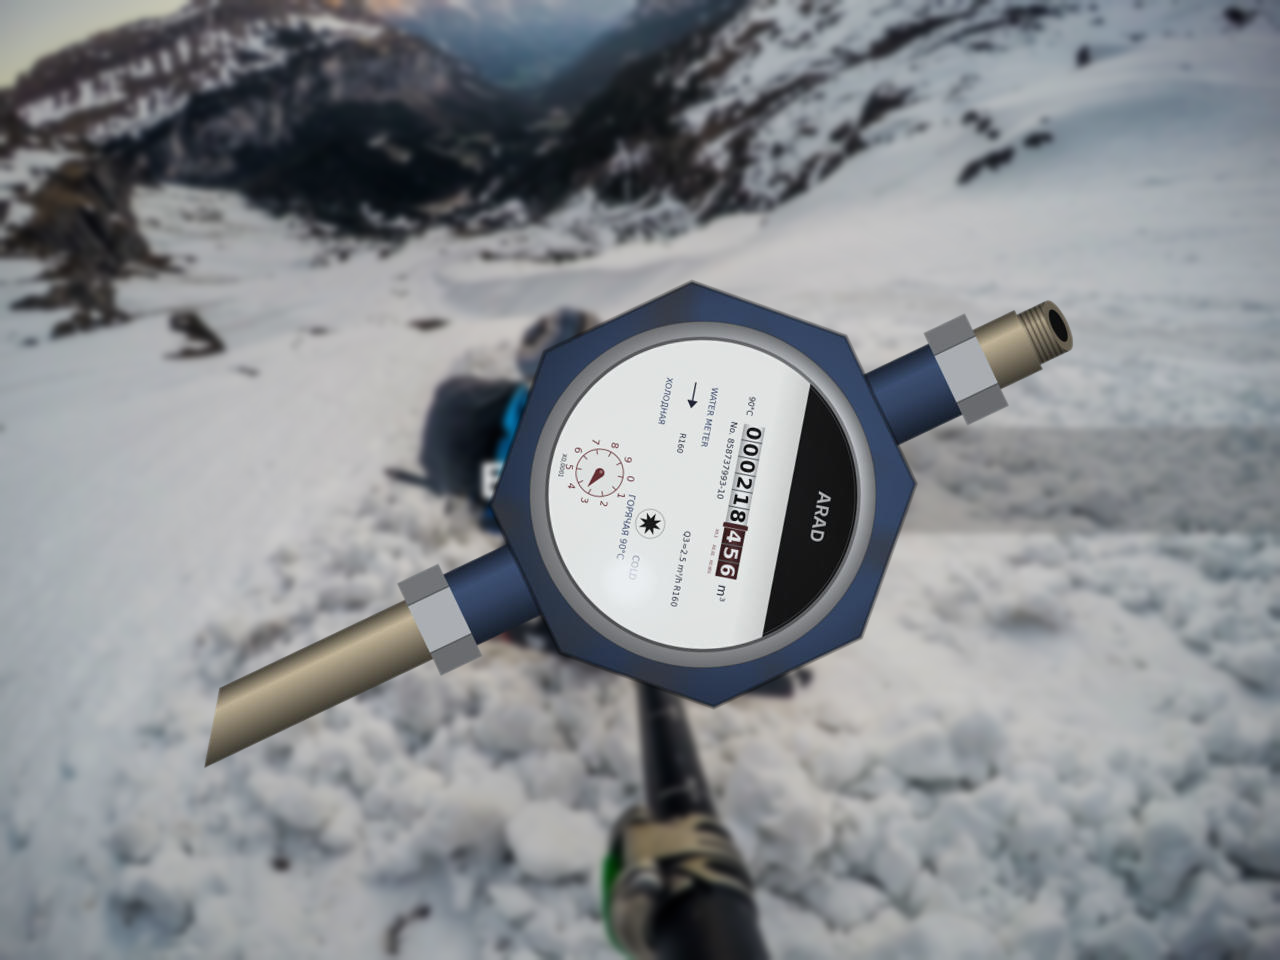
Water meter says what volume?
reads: 218.4563 m³
